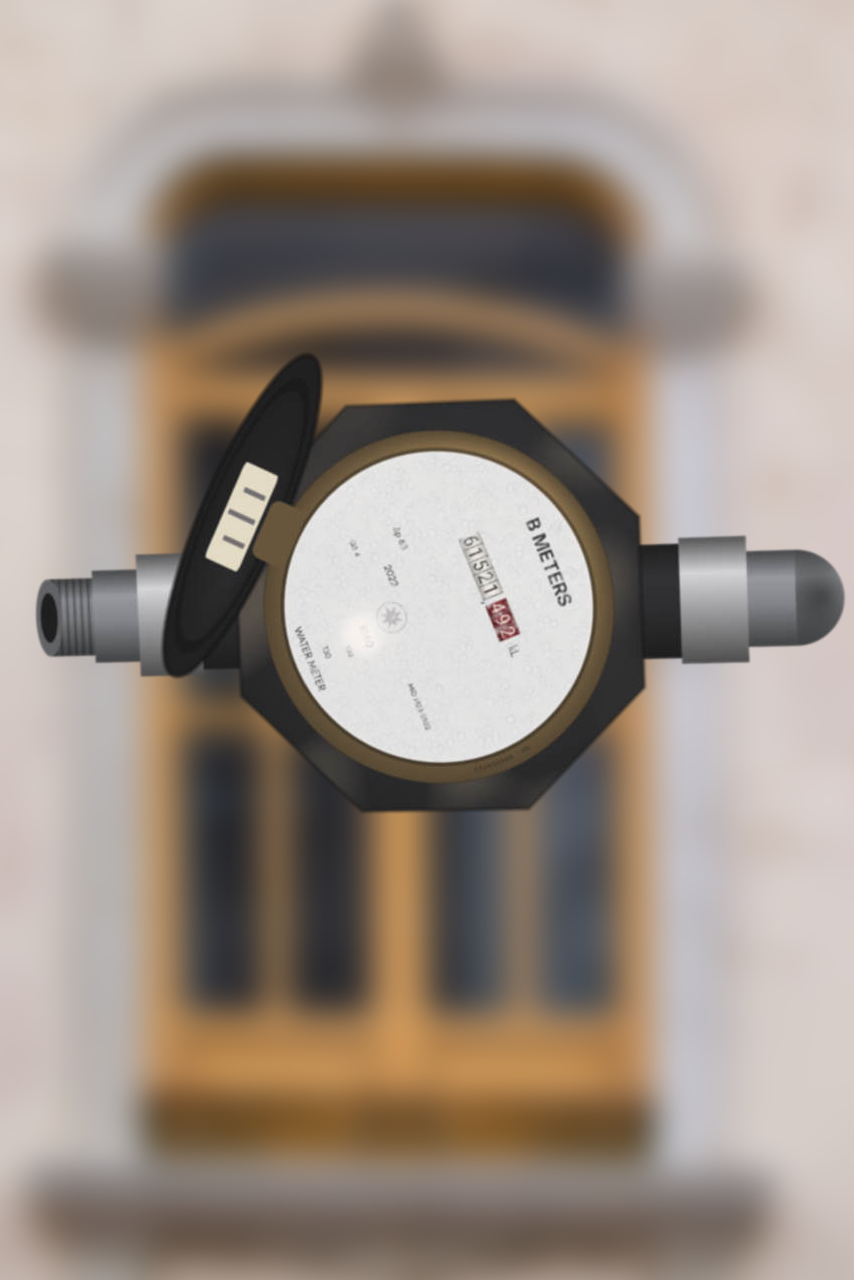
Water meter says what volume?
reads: 61521.492 kL
